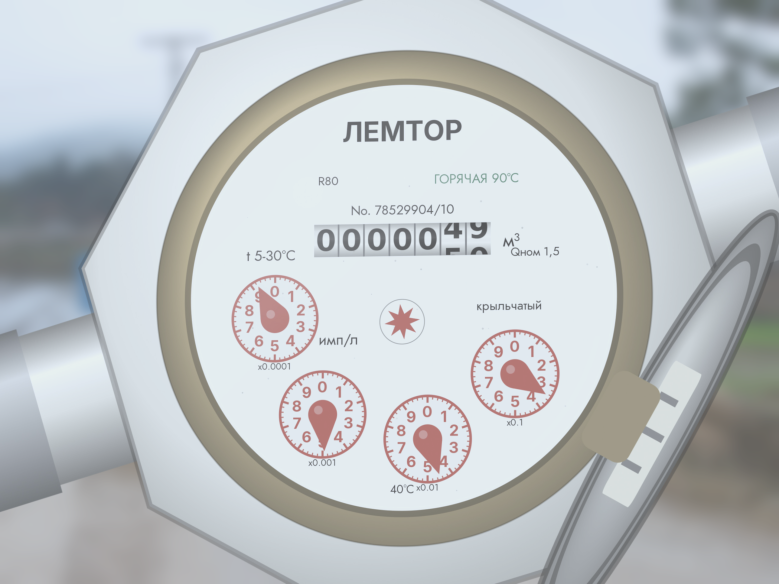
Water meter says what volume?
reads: 49.3449 m³
